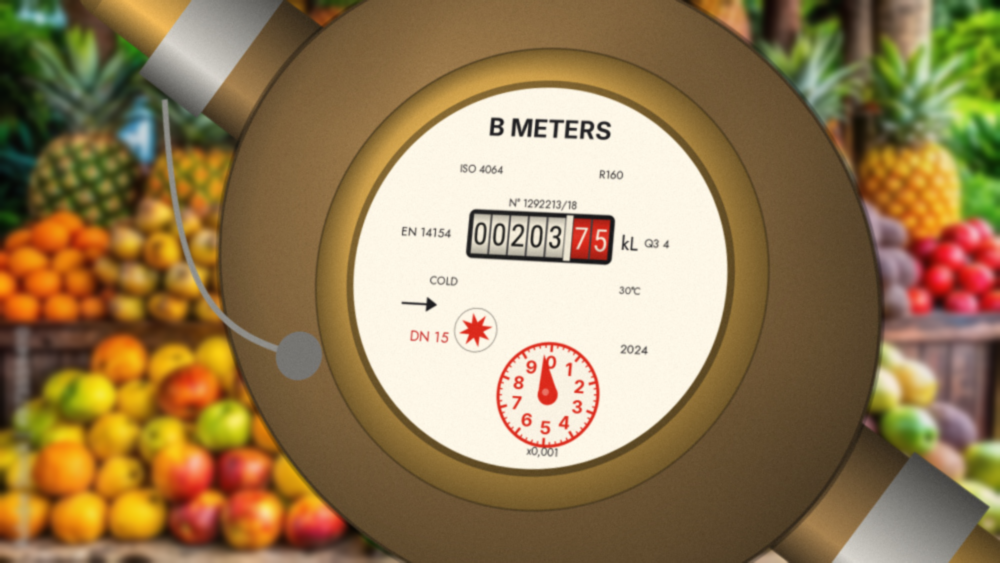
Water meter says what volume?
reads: 203.749 kL
